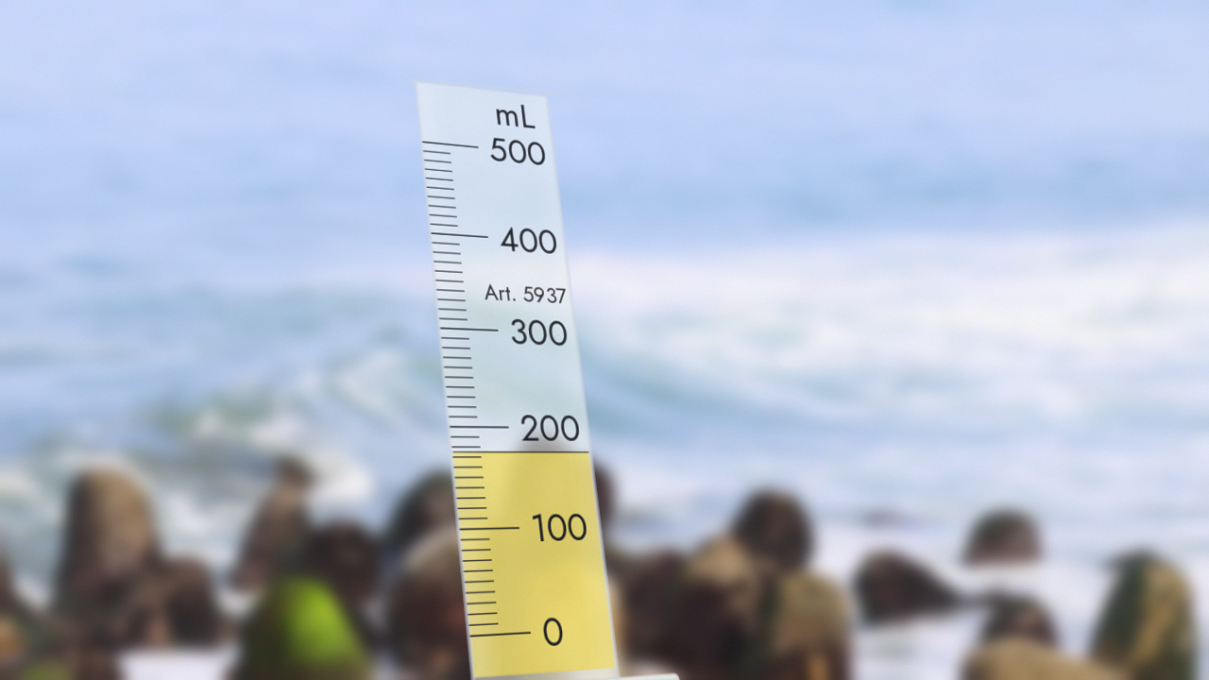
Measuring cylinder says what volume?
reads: 175 mL
